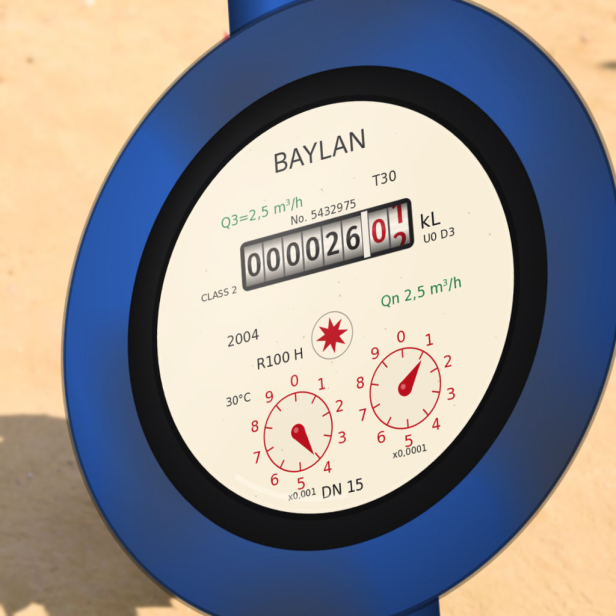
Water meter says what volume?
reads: 26.0141 kL
